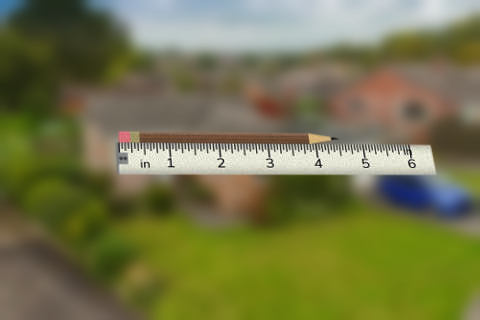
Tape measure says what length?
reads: 4.5 in
